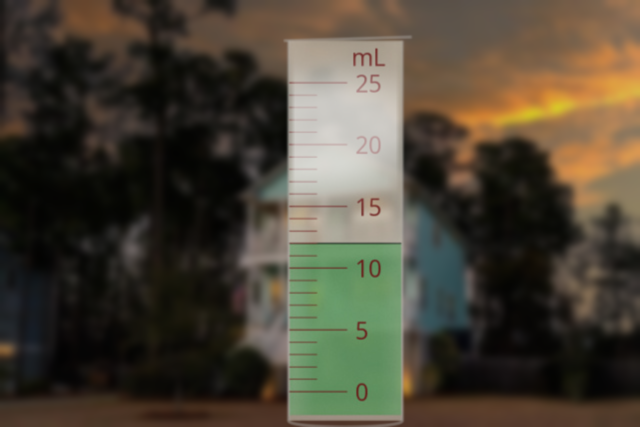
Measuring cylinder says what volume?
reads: 12 mL
